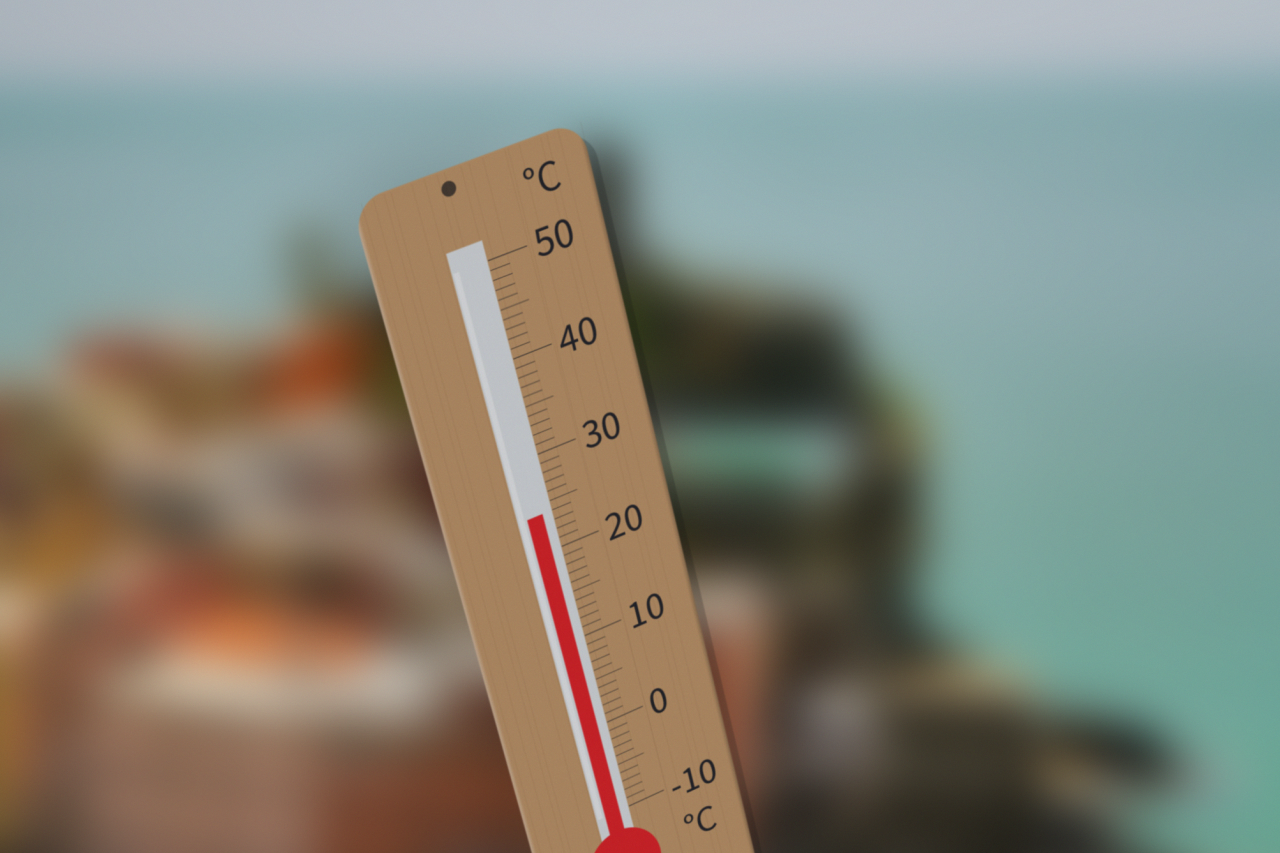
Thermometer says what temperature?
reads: 24 °C
